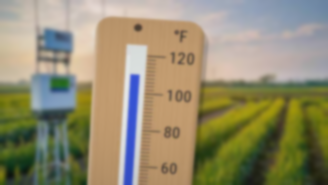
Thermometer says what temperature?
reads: 110 °F
